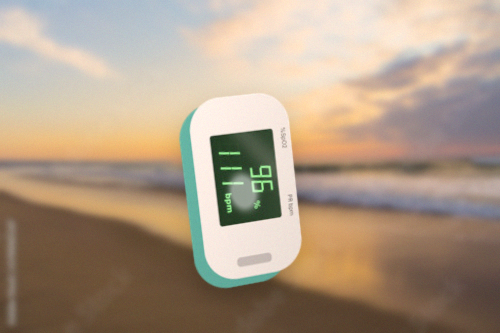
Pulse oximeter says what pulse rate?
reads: 111 bpm
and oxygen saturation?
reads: 96 %
